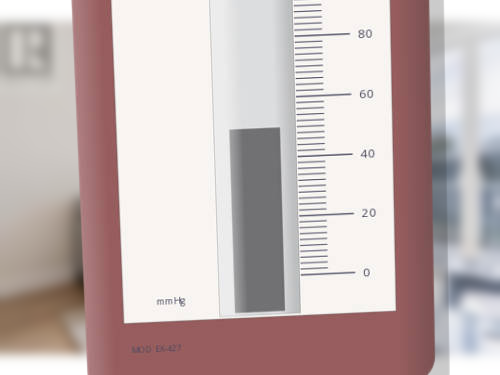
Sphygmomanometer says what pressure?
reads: 50 mmHg
